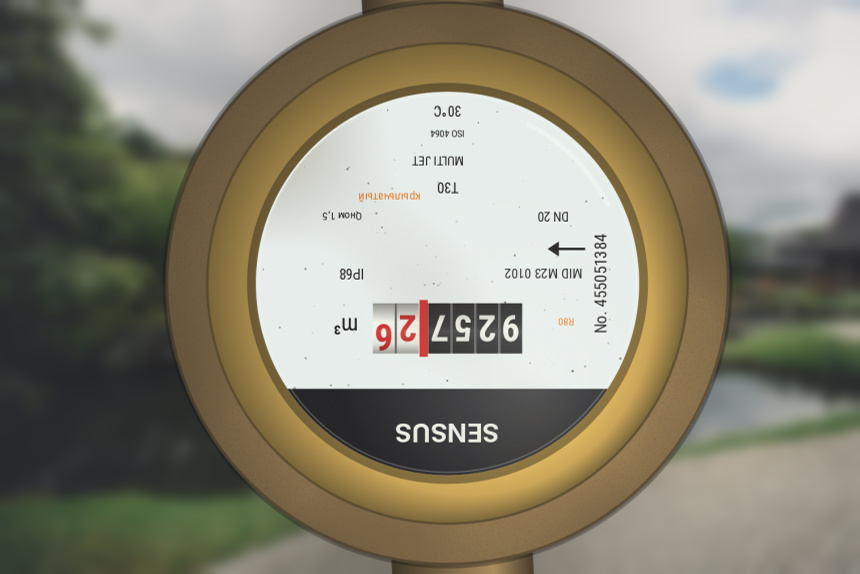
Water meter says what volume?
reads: 9257.26 m³
